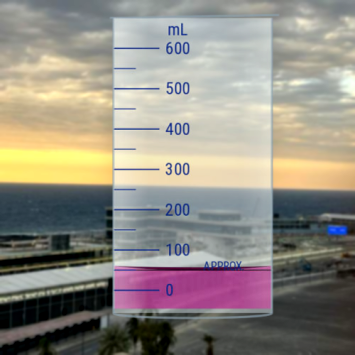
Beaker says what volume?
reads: 50 mL
